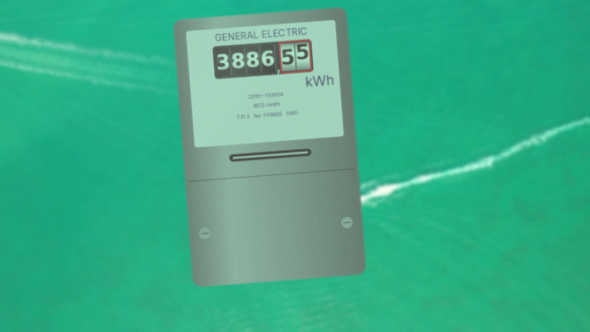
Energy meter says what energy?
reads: 3886.55 kWh
